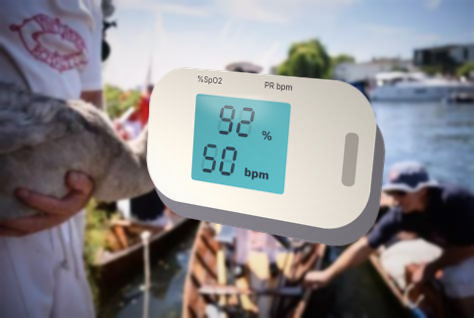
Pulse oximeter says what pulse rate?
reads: 50 bpm
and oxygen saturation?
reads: 92 %
